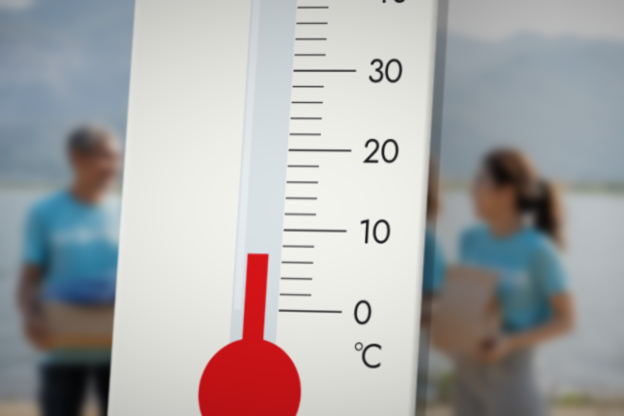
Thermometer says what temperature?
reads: 7 °C
